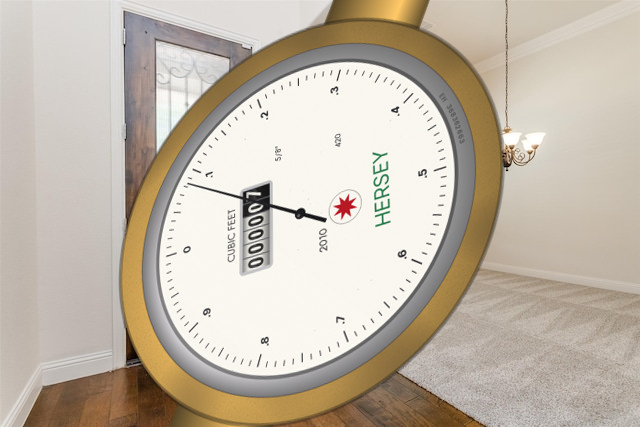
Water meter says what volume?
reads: 7.08 ft³
